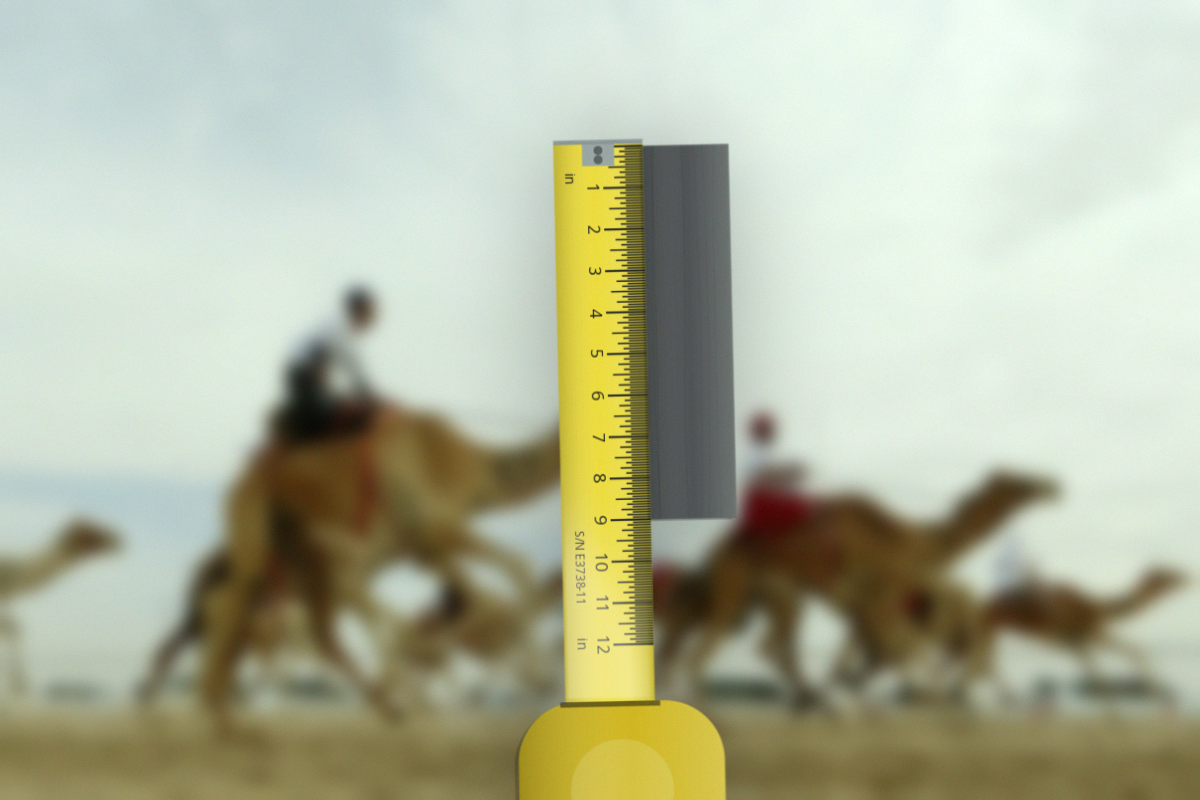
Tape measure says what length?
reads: 9 in
